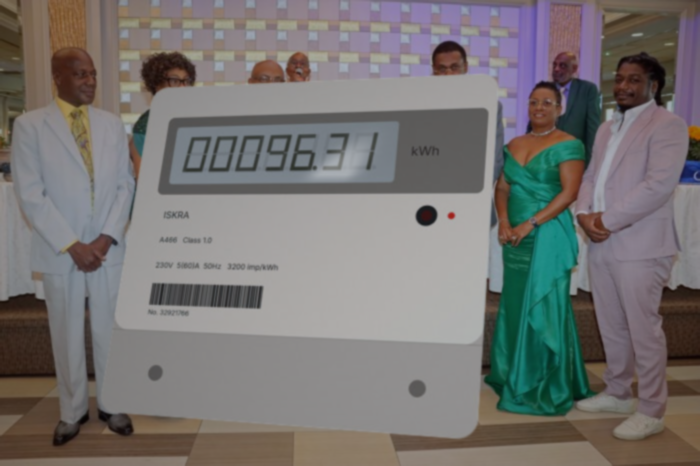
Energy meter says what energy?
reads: 96.31 kWh
